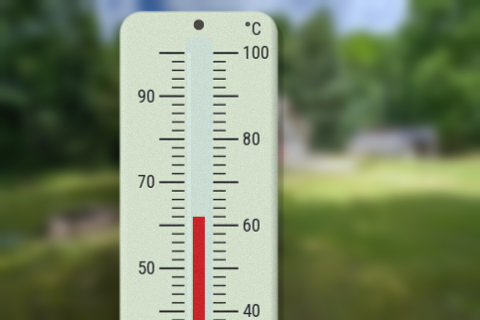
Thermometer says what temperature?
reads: 62 °C
